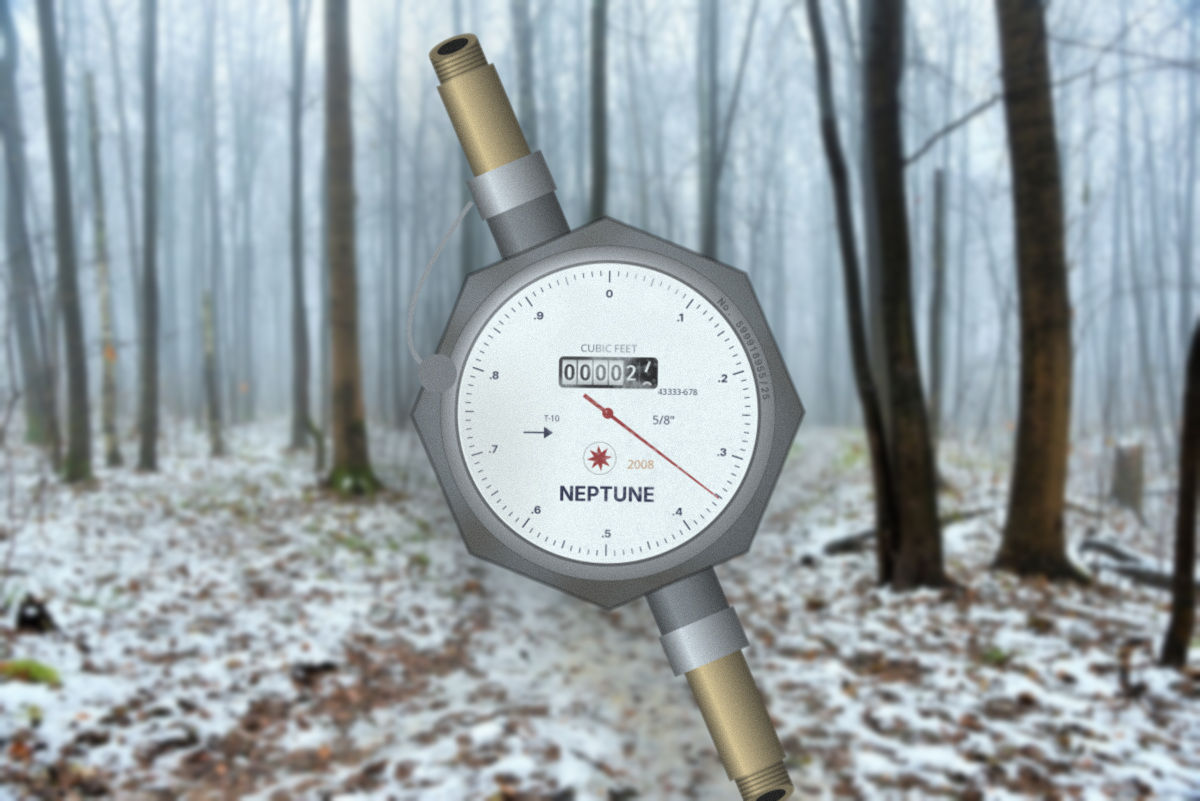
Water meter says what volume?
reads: 27.35 ft³
